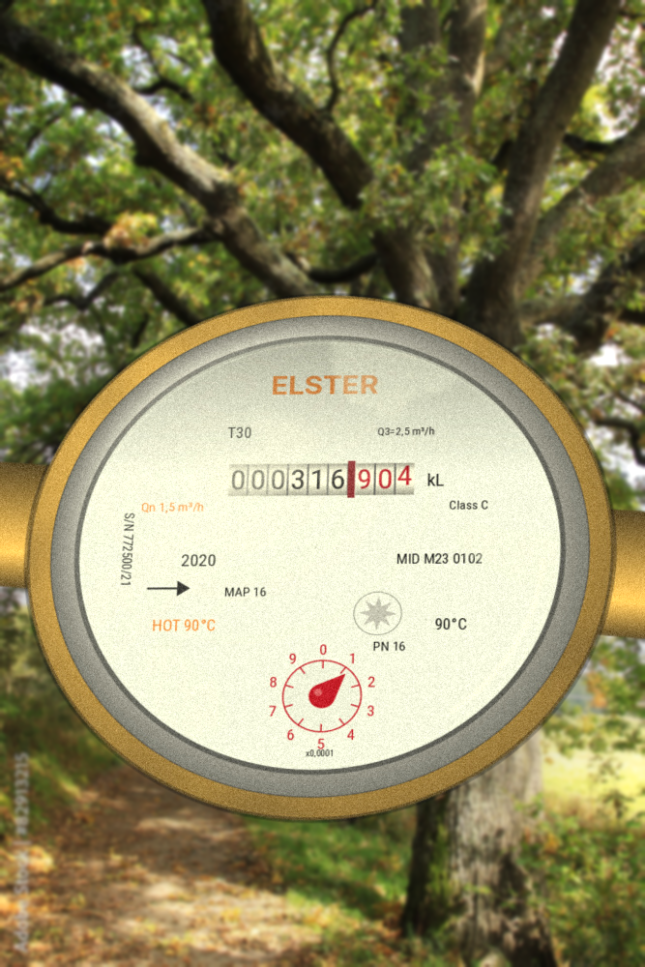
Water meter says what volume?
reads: 316.9041 kL
